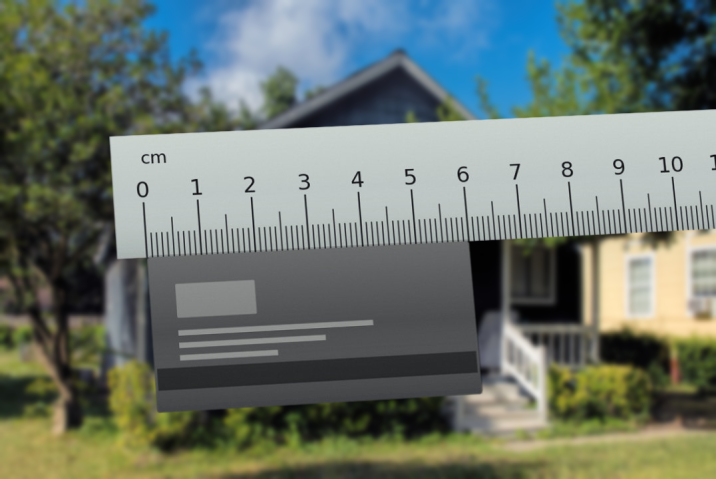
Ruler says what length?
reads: 6 cm
